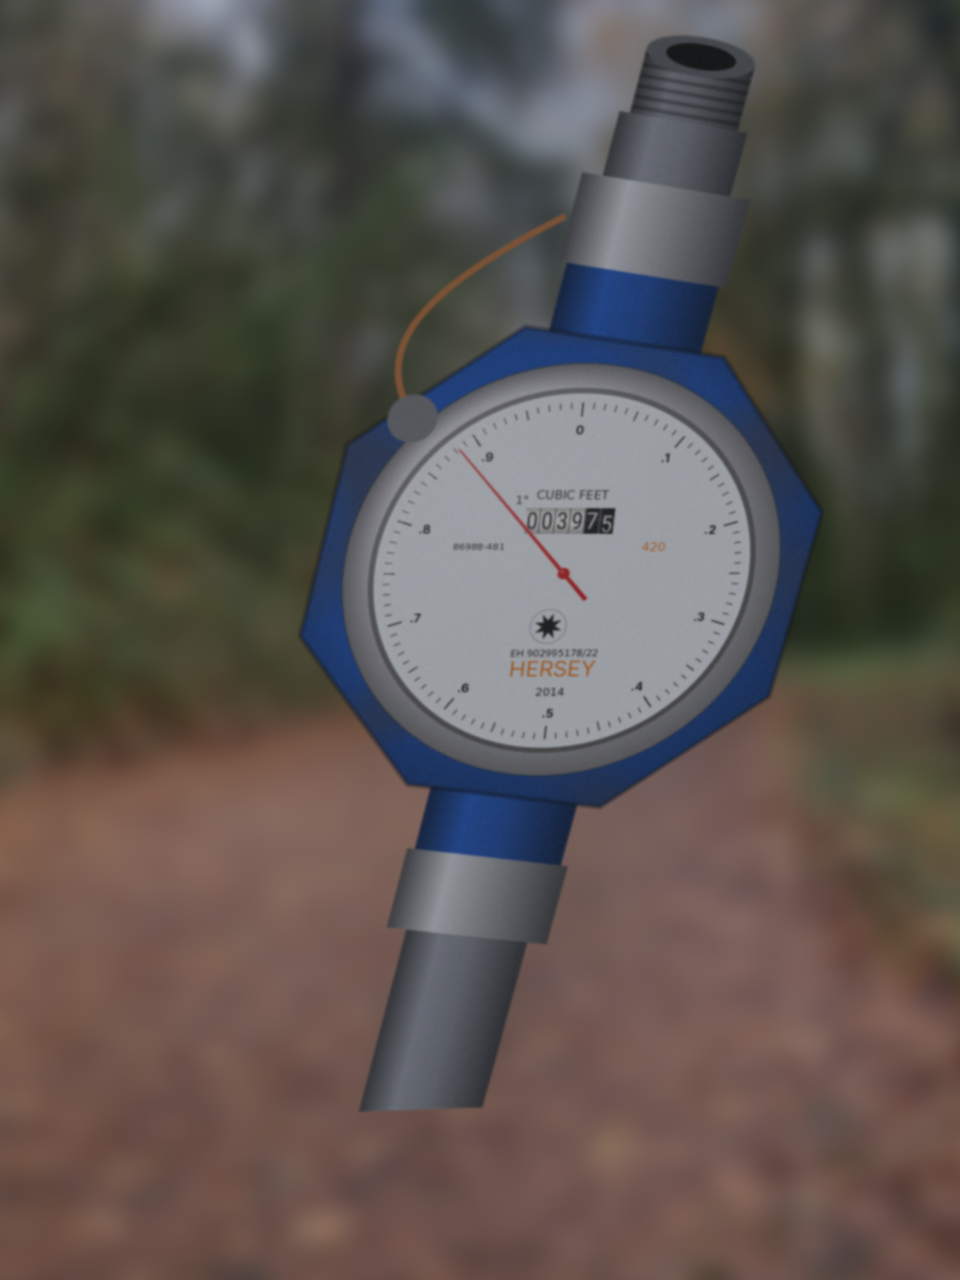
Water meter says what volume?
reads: 3974.88 ft³
